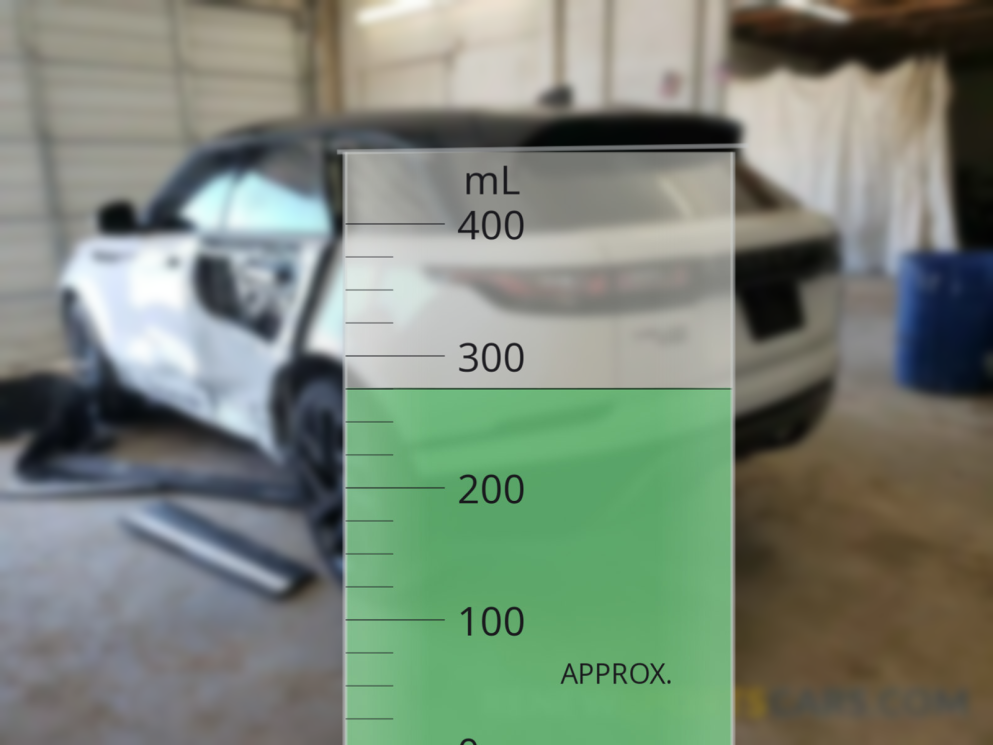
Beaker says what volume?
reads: 275 mL
